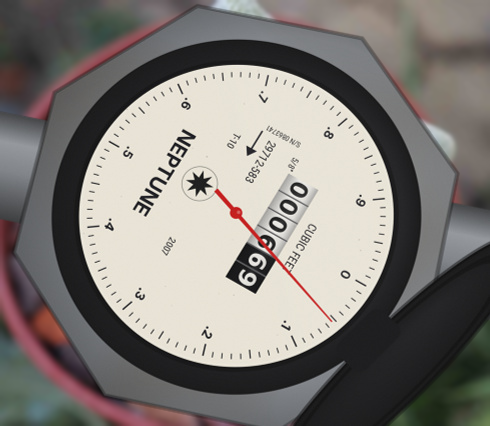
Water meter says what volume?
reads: 669.05 ft³
